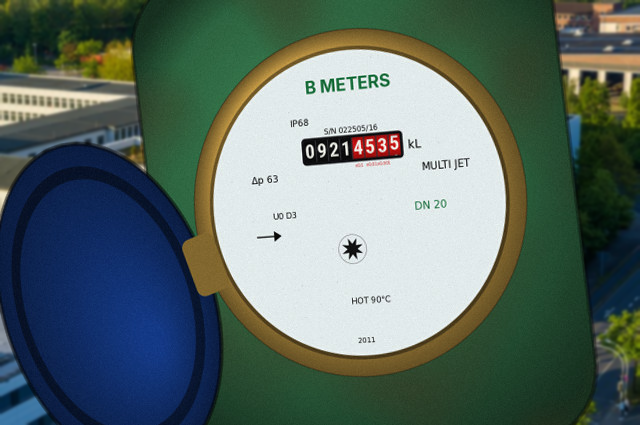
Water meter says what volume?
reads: 921.4535 kL
